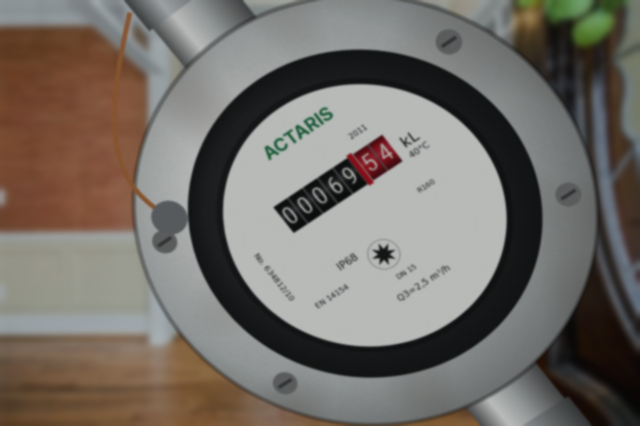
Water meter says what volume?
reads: 69.54 kL
